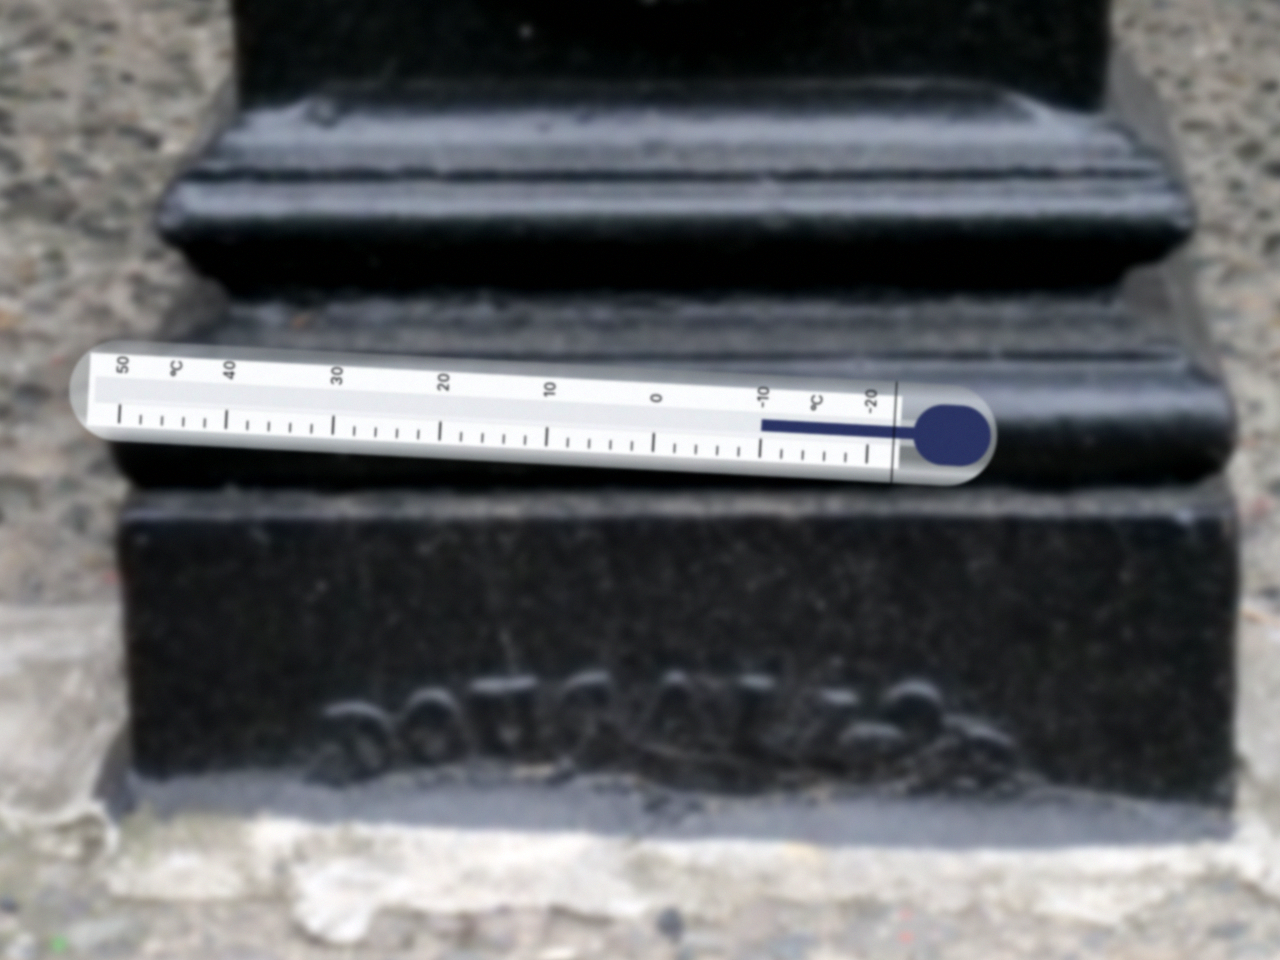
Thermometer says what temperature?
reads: -10 °C
